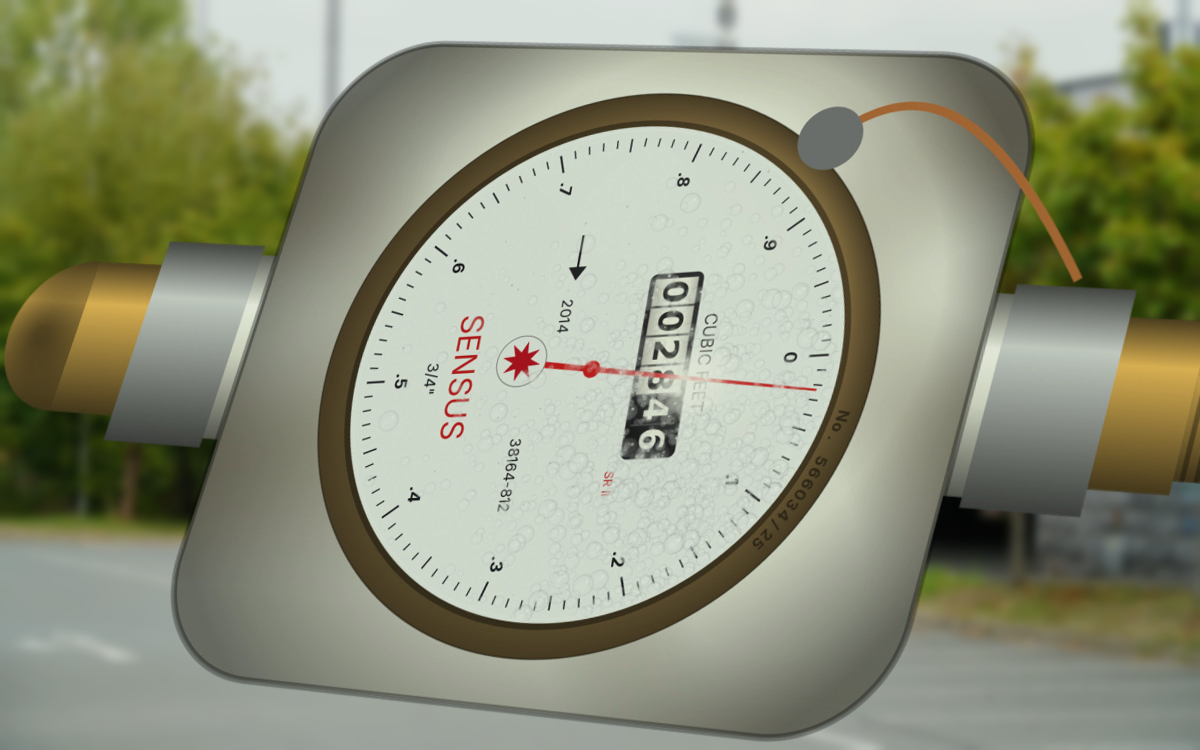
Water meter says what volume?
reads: 2846.02 ft³
